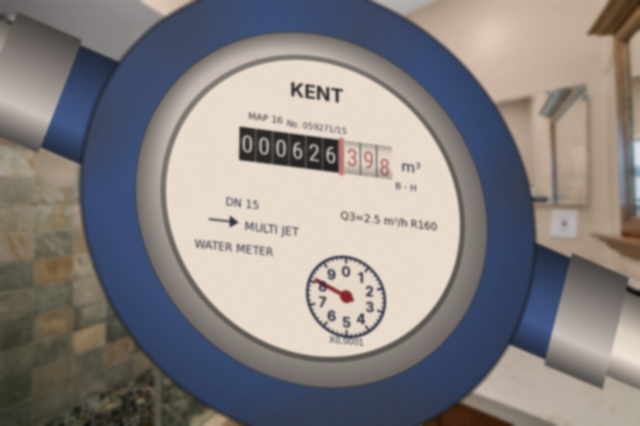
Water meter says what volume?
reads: 626.3978 m³
